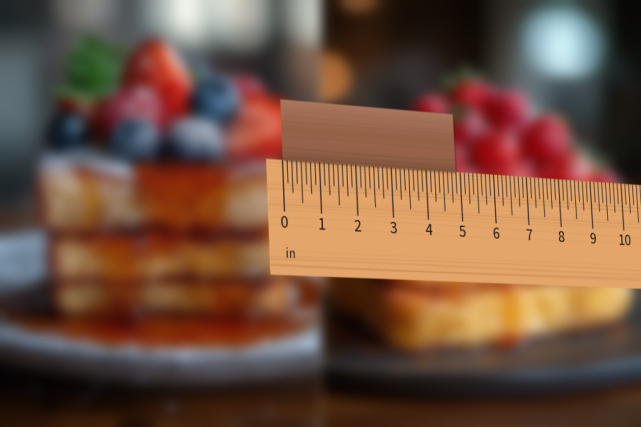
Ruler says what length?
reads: 4.875 in
